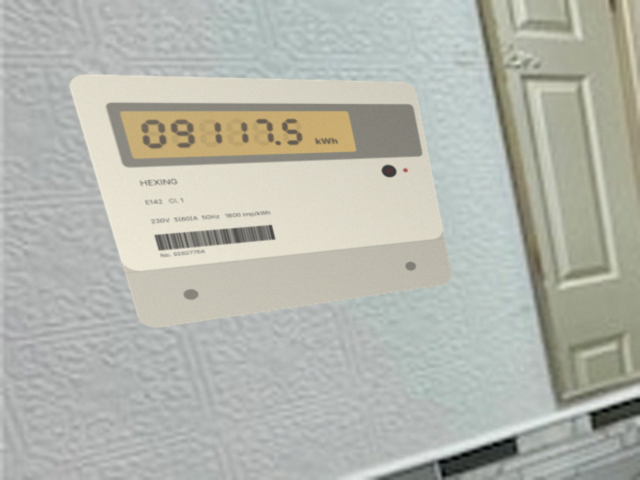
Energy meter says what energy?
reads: 9117.5 kWh
